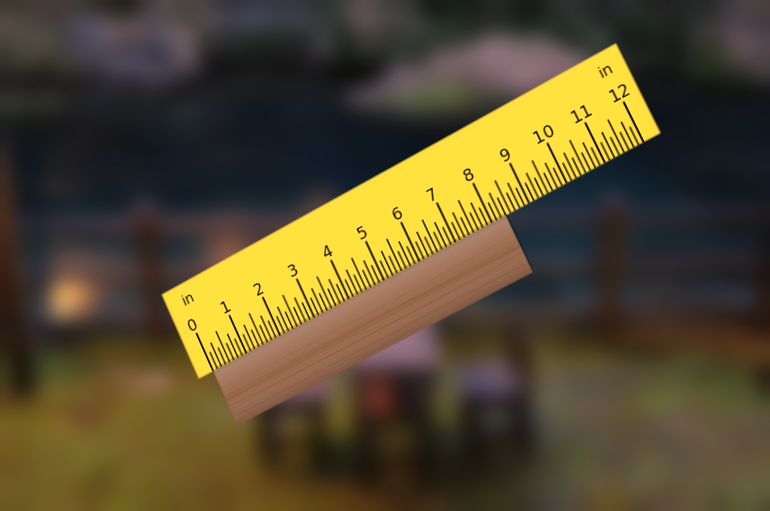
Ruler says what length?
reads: 8.375 in
